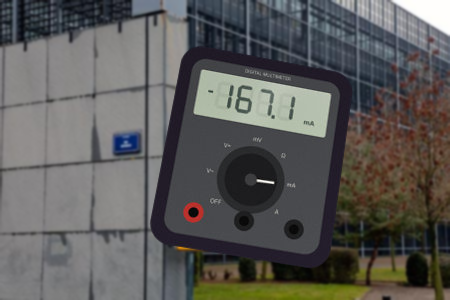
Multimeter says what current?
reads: -167.1 mA
